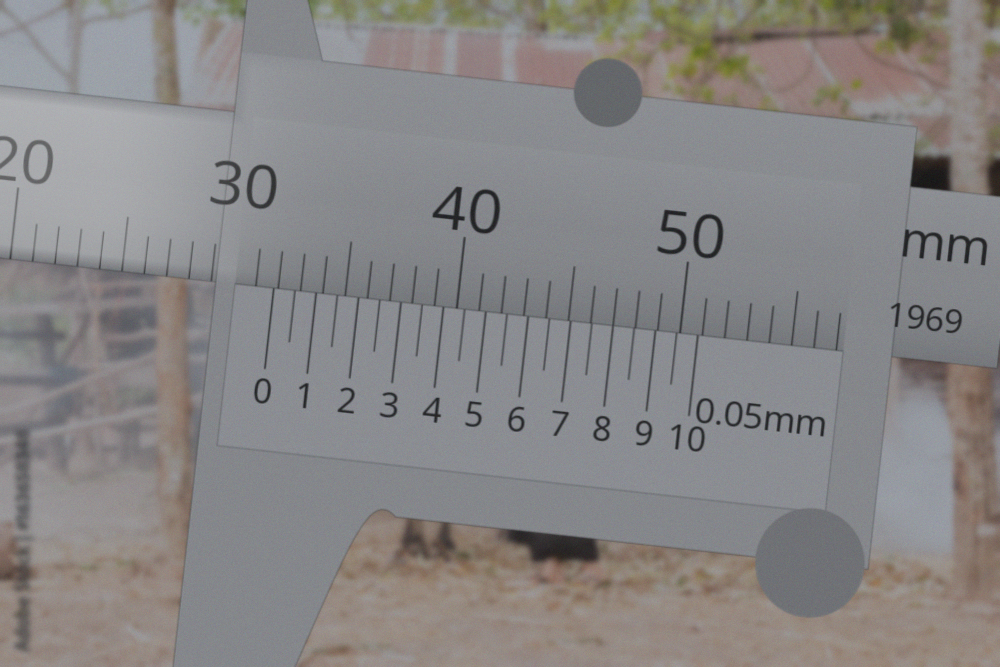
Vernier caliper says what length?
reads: 31.8 mm
